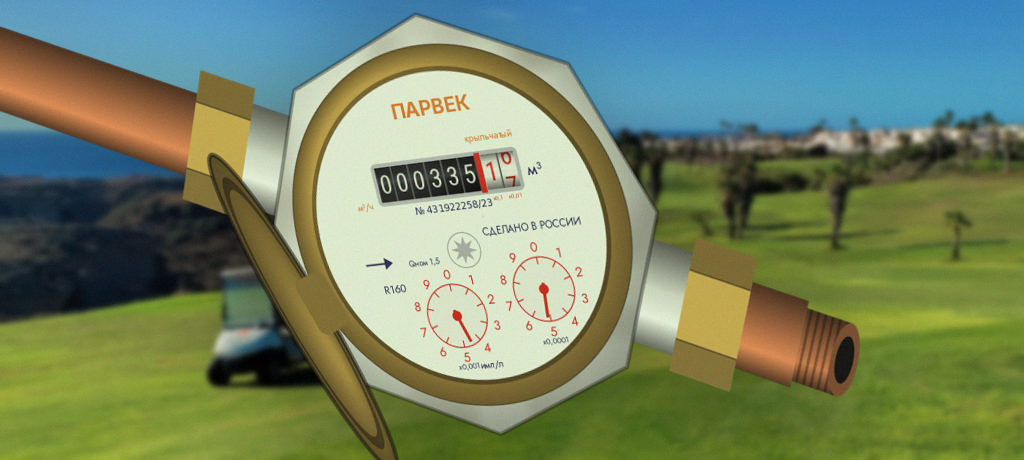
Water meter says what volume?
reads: 335.1645 m³
